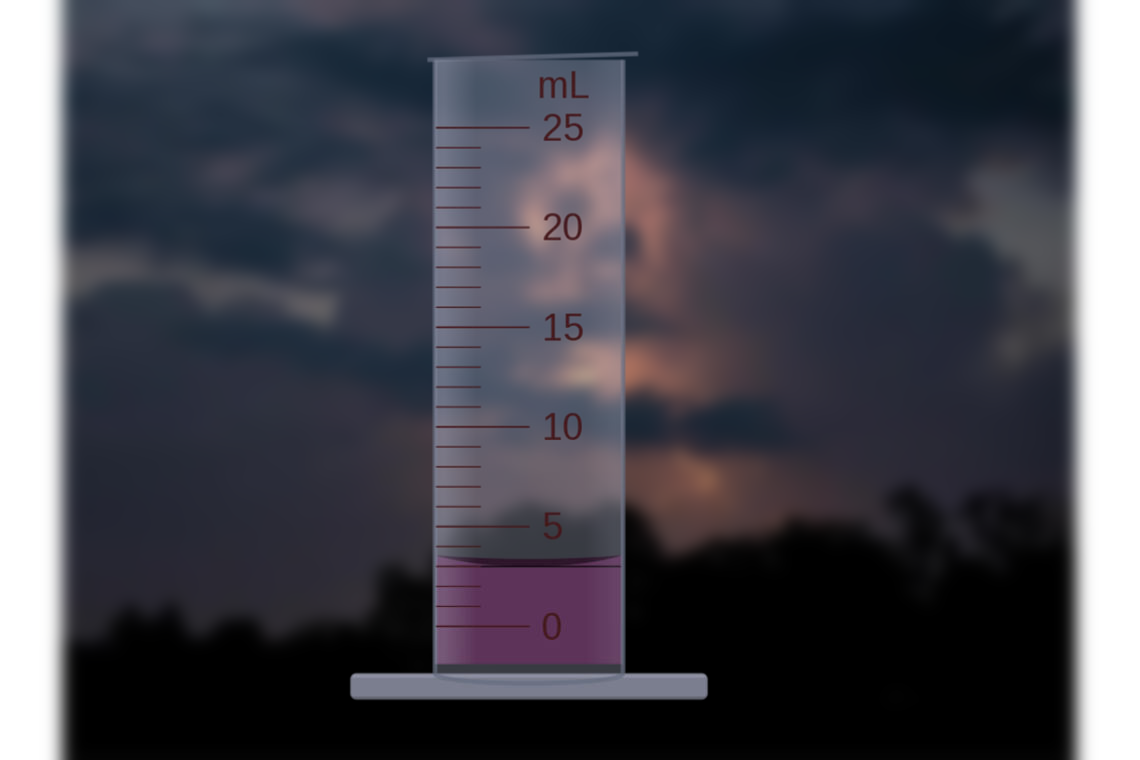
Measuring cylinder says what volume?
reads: 3 mL
